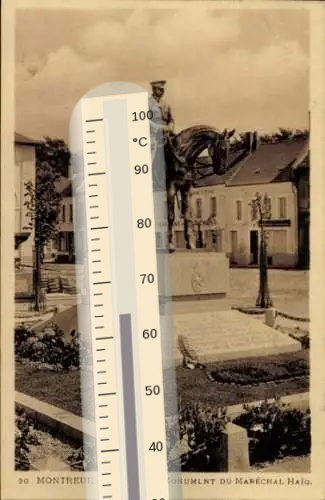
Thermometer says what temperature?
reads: 64 °C
